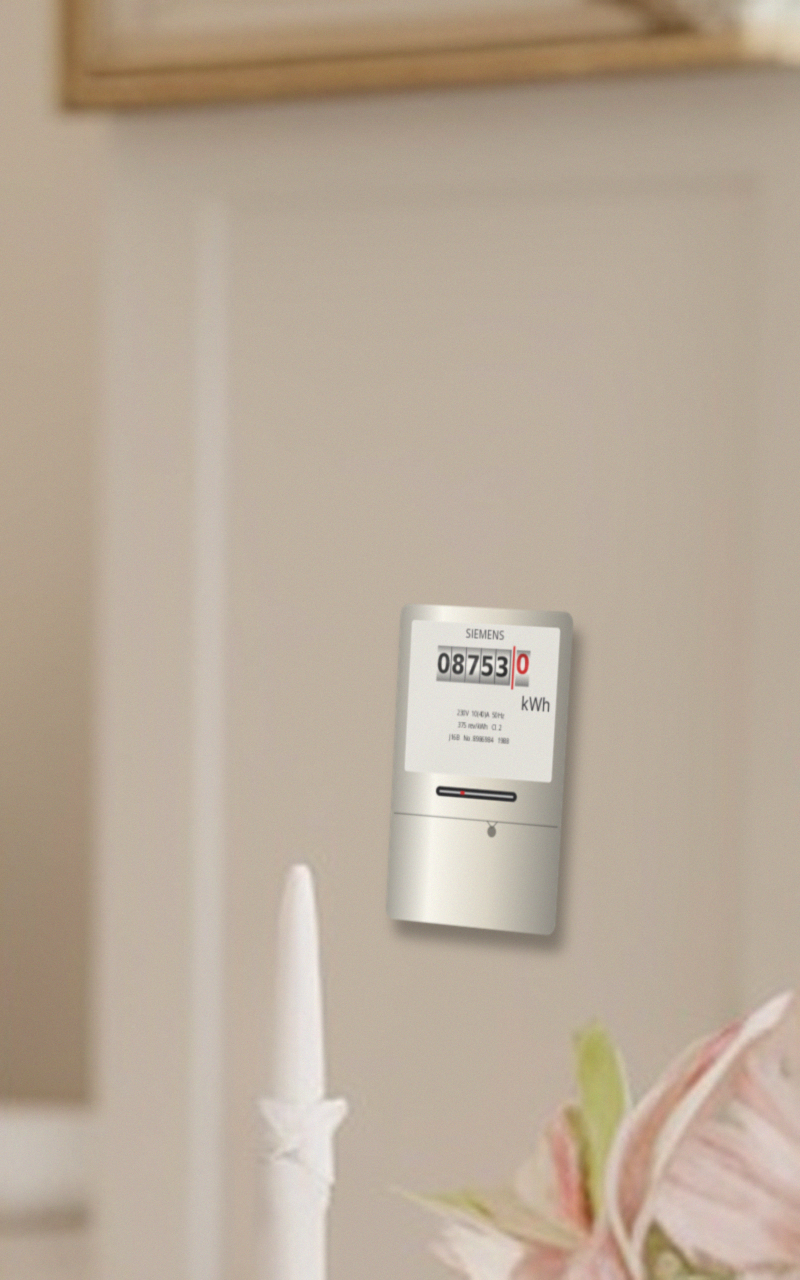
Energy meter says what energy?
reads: 8753.0 kWh
